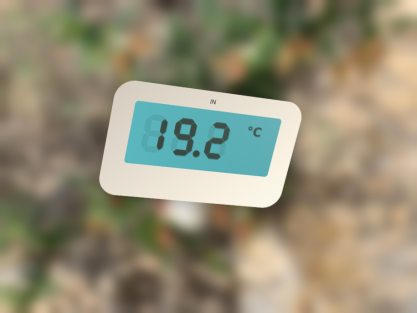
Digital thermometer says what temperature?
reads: 19.2 °C
